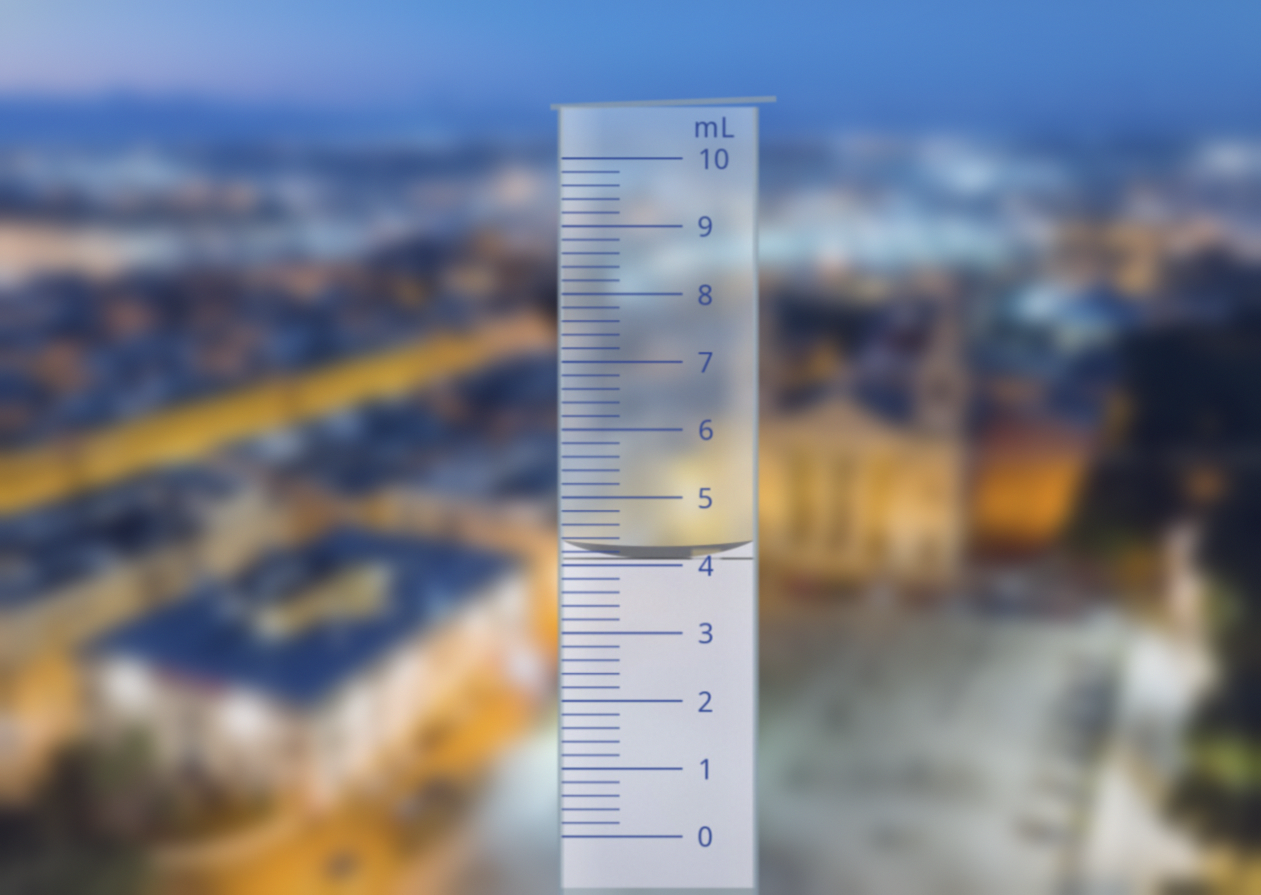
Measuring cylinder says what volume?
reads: 4.1 mL
